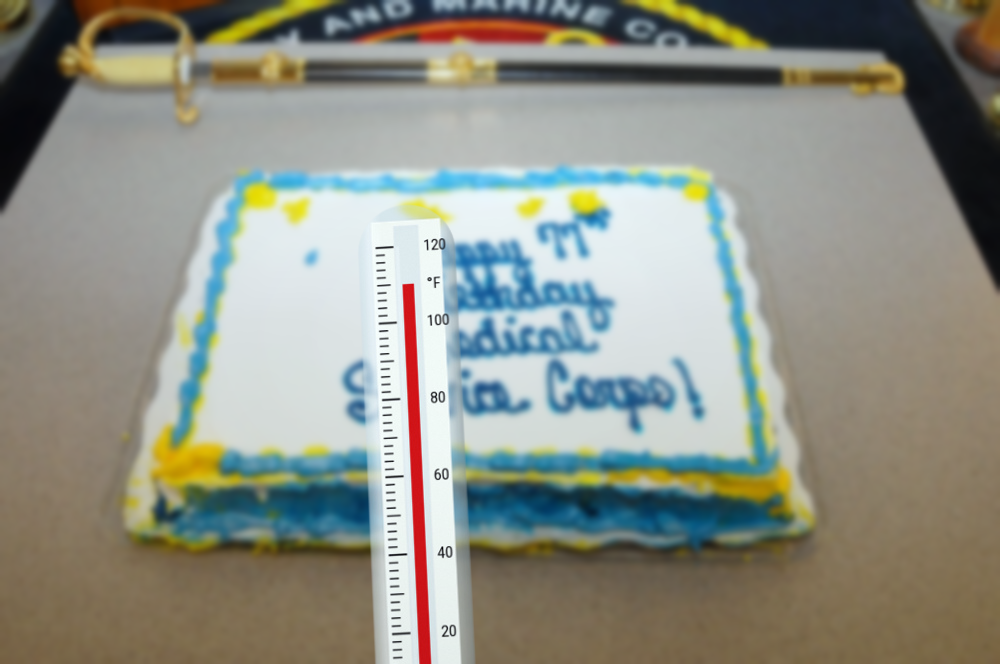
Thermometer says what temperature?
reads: 110 °F
